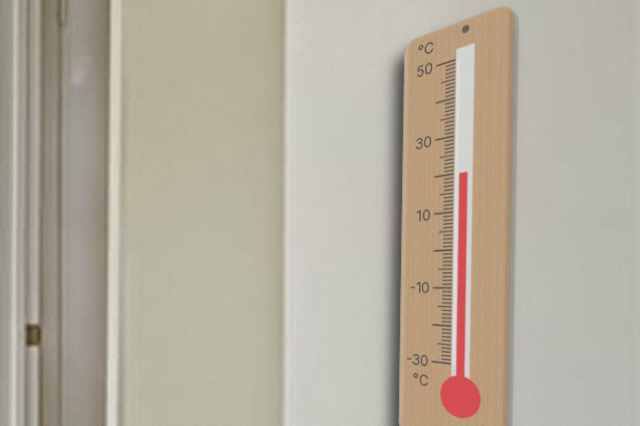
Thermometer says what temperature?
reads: 20 °C
